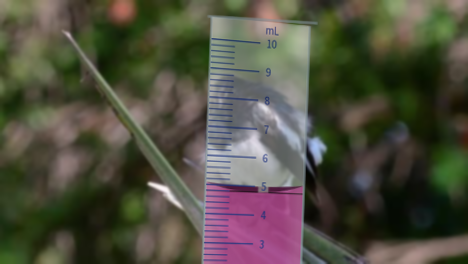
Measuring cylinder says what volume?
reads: 4.8 mL
